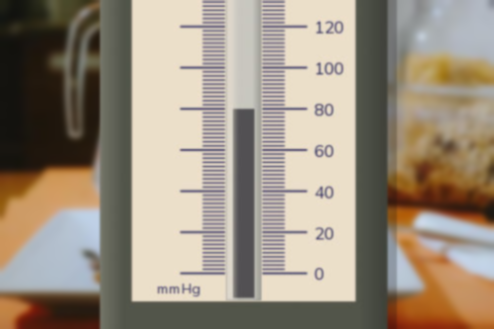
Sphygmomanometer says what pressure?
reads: 80 mmHg
